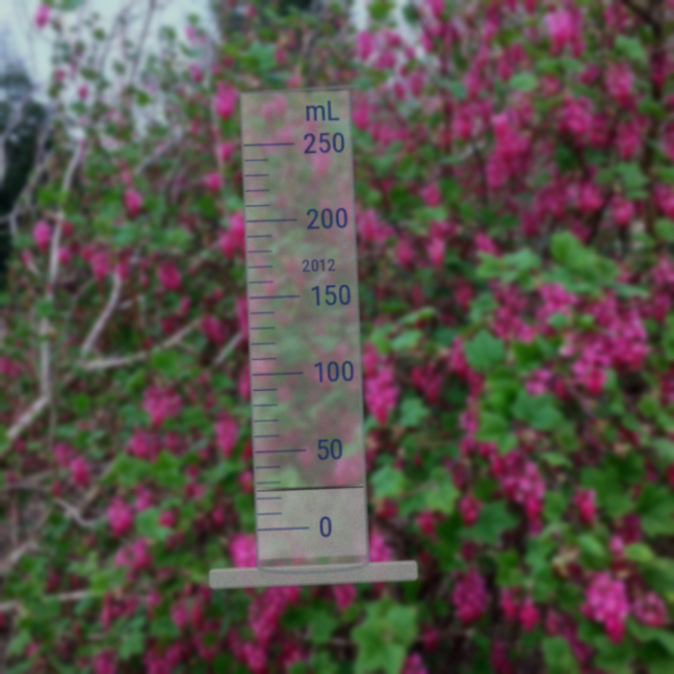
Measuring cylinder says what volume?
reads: 25 mL
